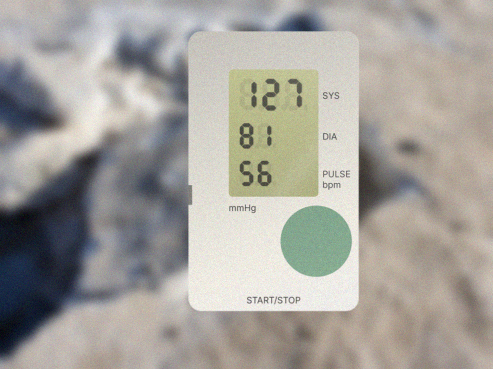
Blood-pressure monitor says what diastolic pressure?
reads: 81 mmHg
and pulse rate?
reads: 56 bpm
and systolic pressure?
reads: 127 mmHg
